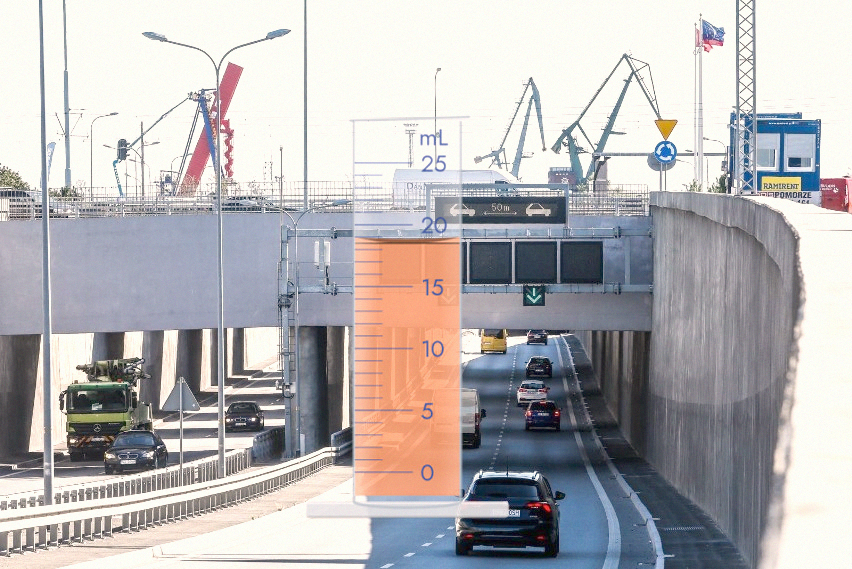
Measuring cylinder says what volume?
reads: 18.5 mL
